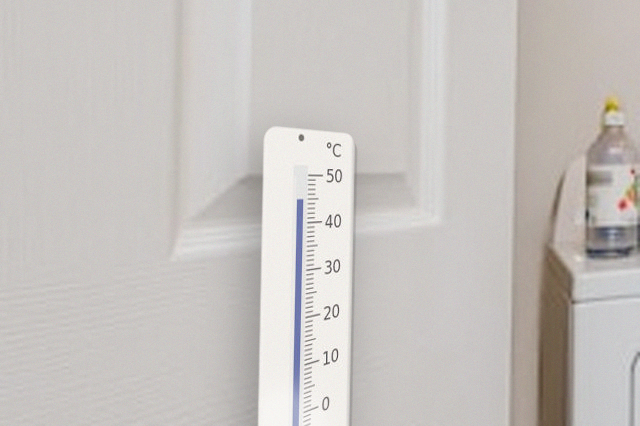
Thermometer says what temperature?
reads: 45 °C
